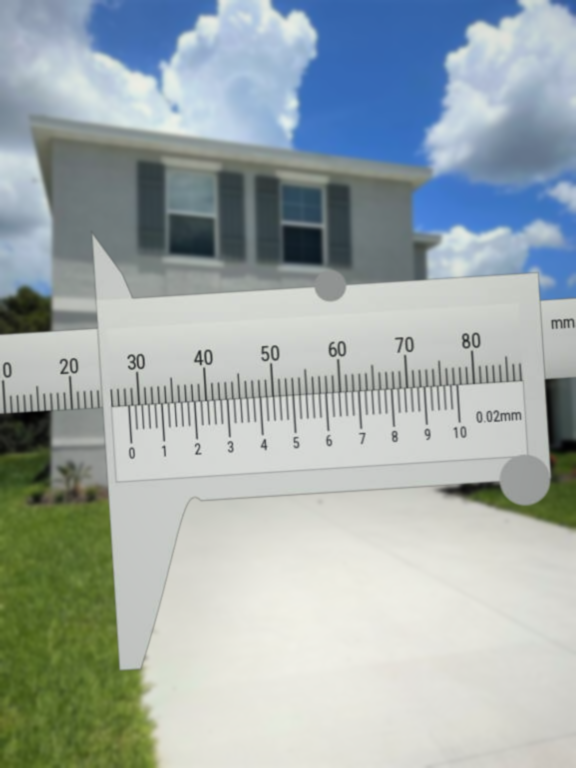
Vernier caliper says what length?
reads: 28.5 mm
